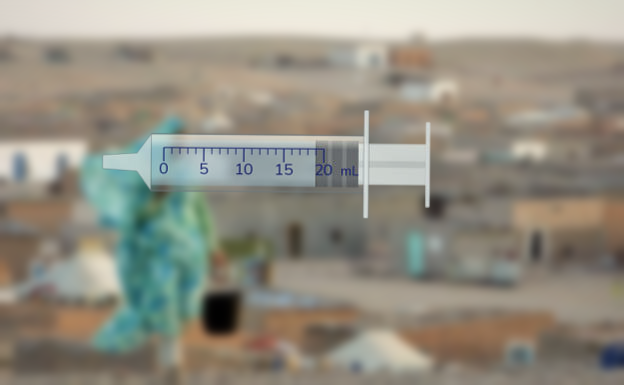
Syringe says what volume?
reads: 19 mL
